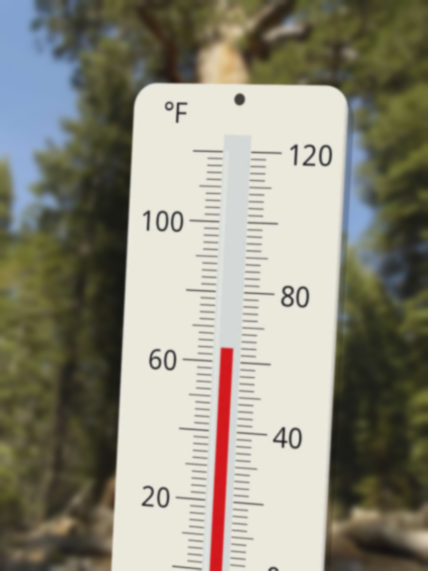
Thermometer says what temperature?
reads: 64 °F
